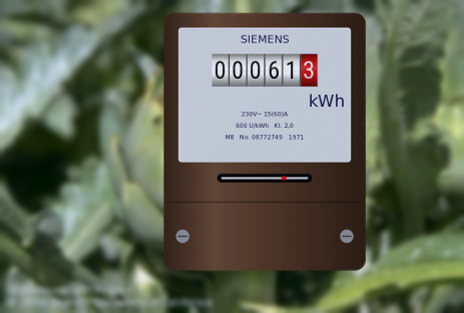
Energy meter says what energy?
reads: 61.3 kWh
